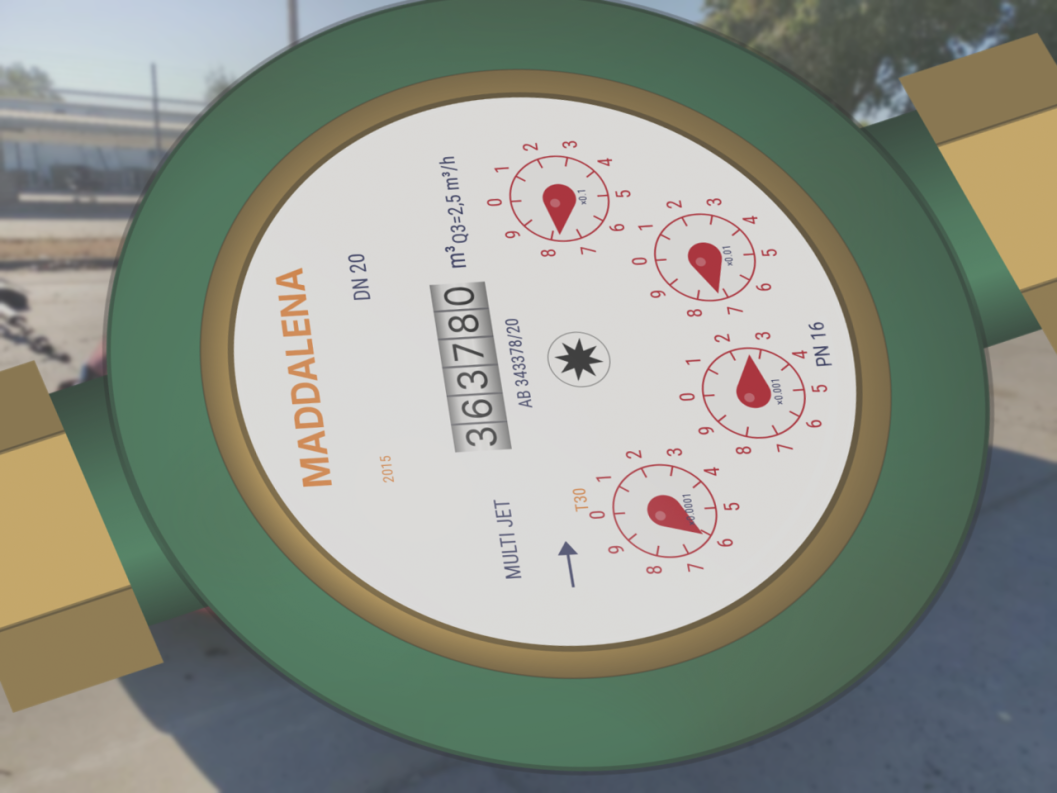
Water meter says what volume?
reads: 363780.7726 m³
